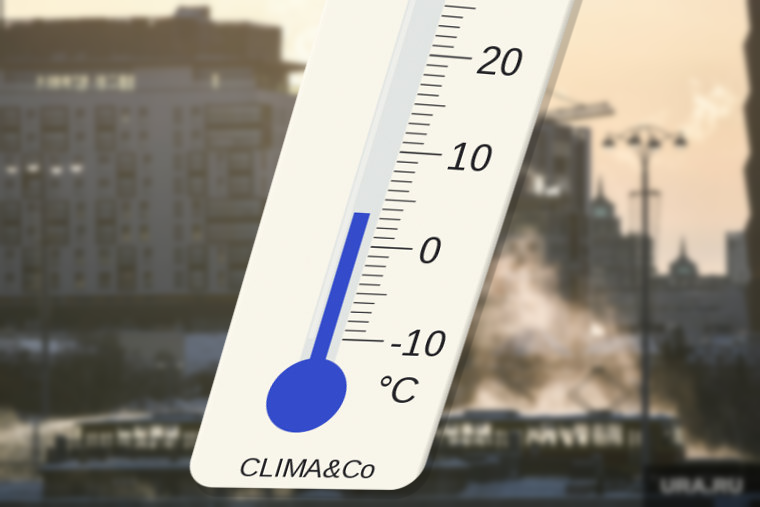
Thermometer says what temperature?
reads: 3.5 °C
